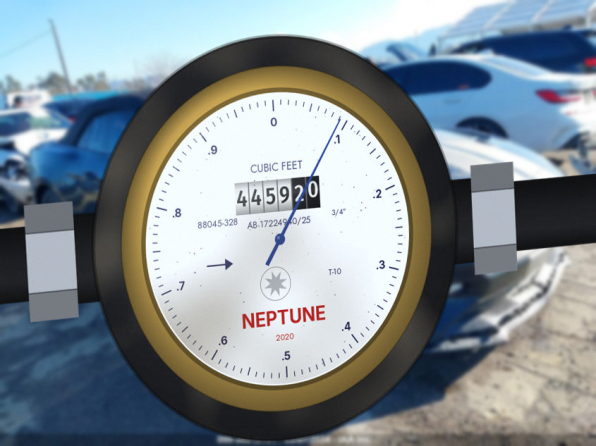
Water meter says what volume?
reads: 445920.09 ft³
